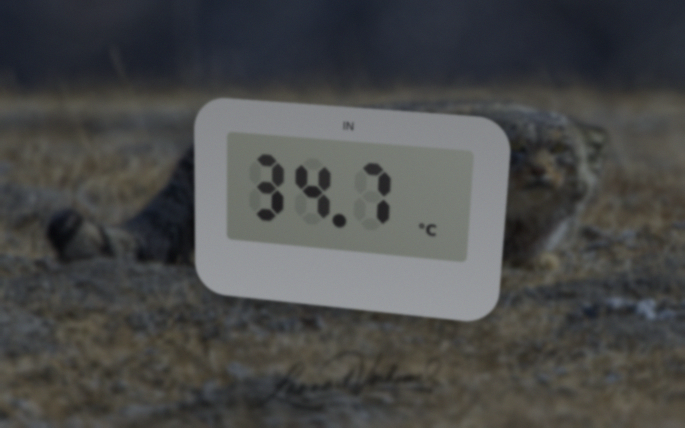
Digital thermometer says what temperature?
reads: 34.7 °C
